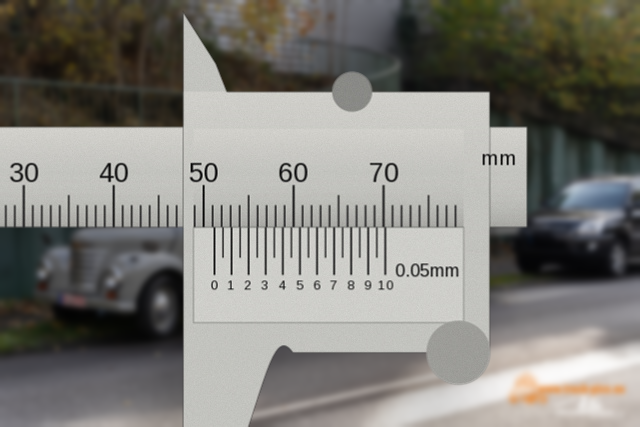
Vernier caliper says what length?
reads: 51.2 mm
